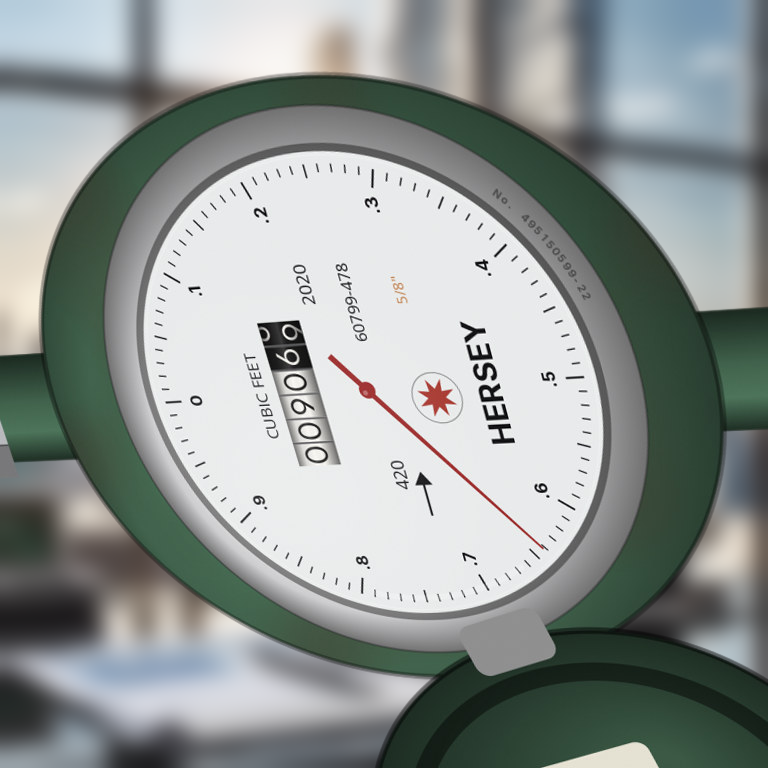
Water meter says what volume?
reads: 9068.64 ft³
